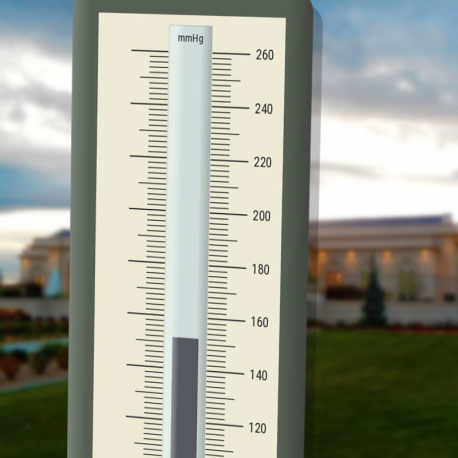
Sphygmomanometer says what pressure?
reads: 152 mmHg
